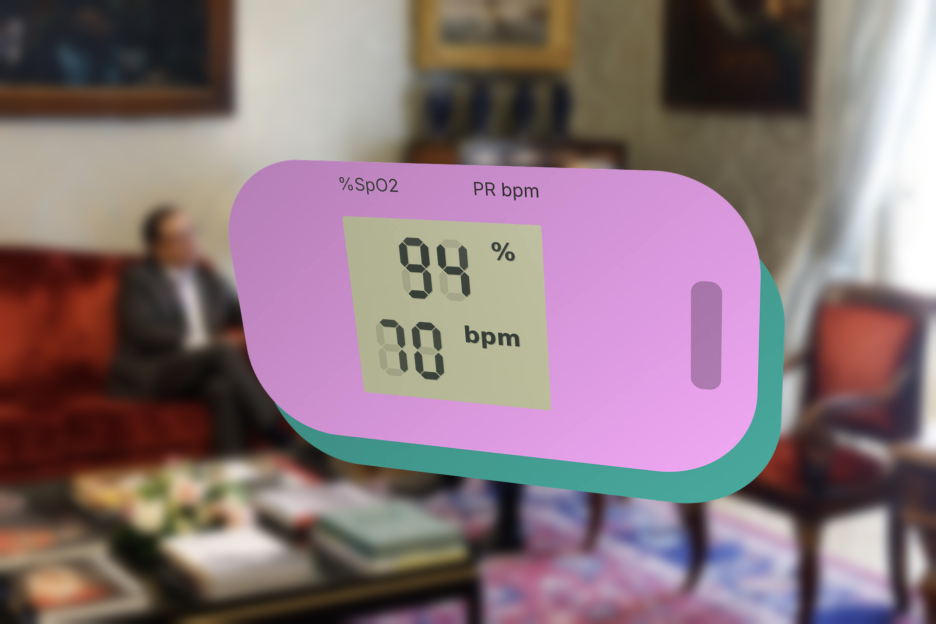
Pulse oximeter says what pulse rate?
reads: 70 bpm
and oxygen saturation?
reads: 94 %
